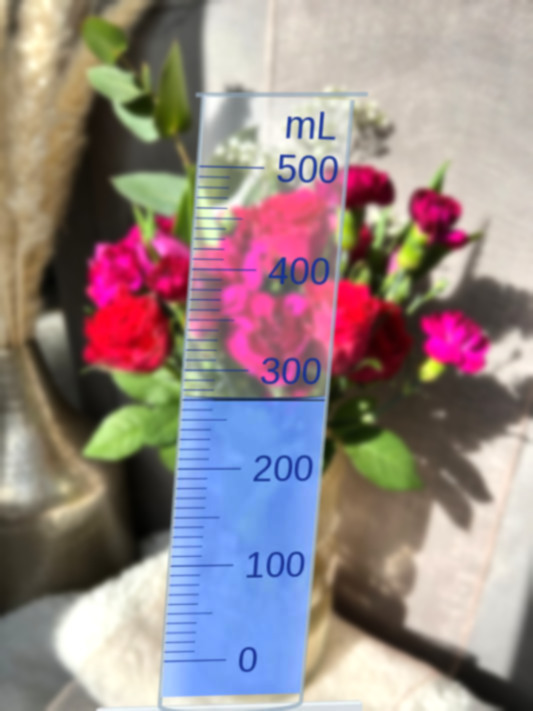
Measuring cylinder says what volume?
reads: 270 mL
